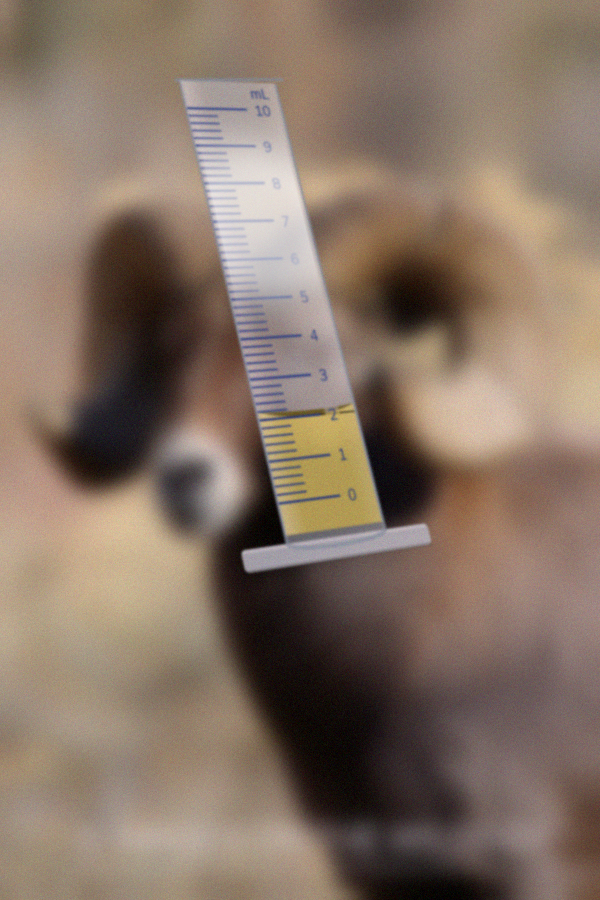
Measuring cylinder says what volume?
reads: 2 mL
